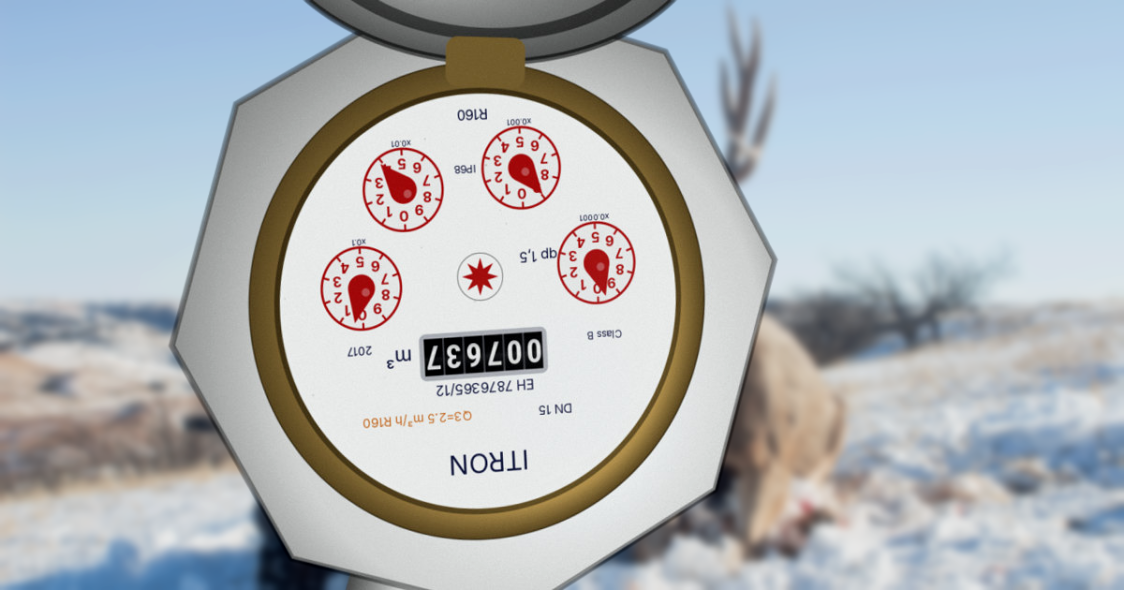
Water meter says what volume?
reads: 7637.0389 m³
